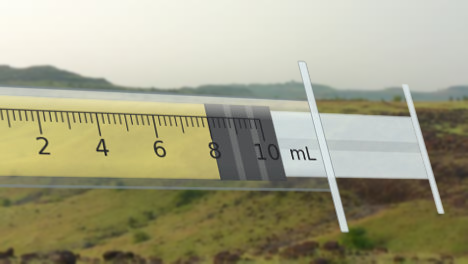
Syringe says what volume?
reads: 8 mL
